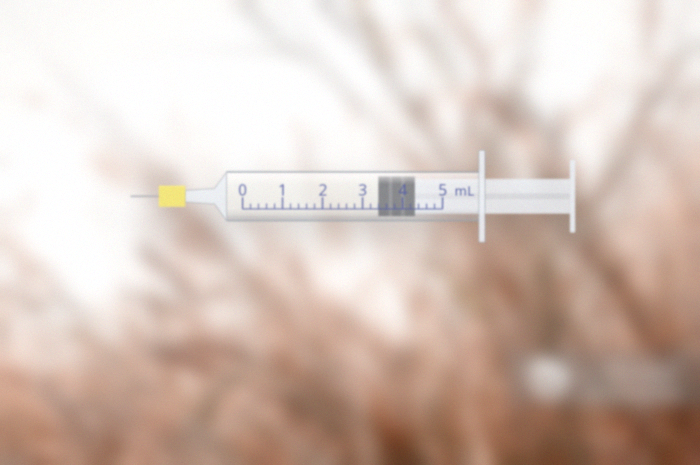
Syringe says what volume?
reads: 3.4 mL
